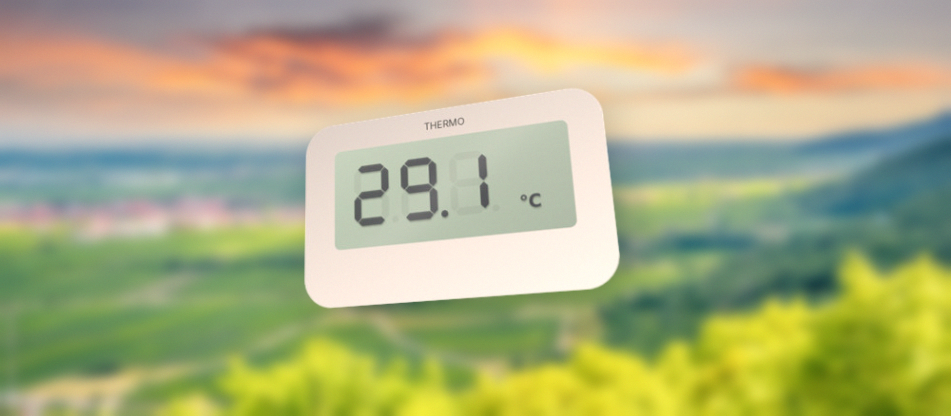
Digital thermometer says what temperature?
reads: 29.1 °C
